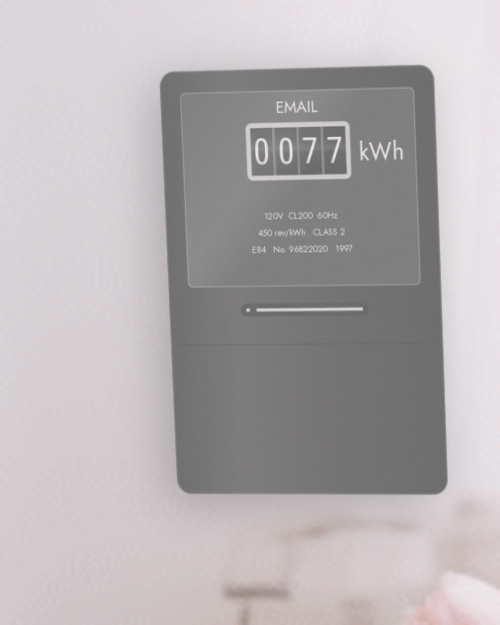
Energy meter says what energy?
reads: 77 kWh
